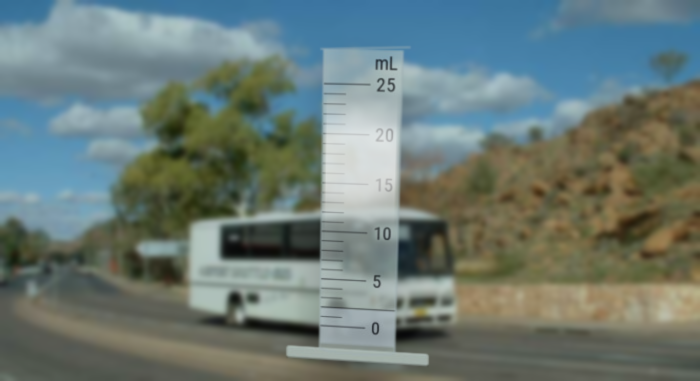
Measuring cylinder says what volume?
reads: 2 mL
